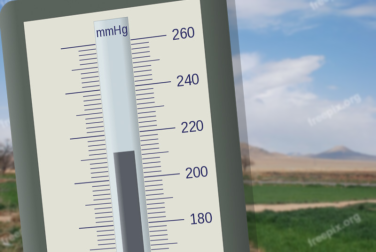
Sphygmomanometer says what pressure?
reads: 212 mmHg
